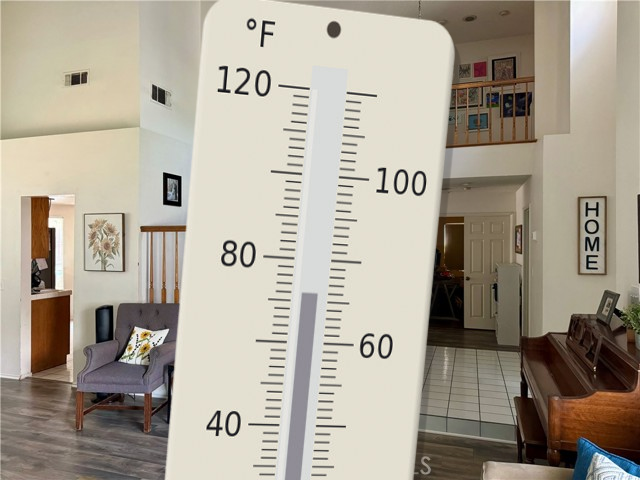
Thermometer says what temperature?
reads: 72 °F
